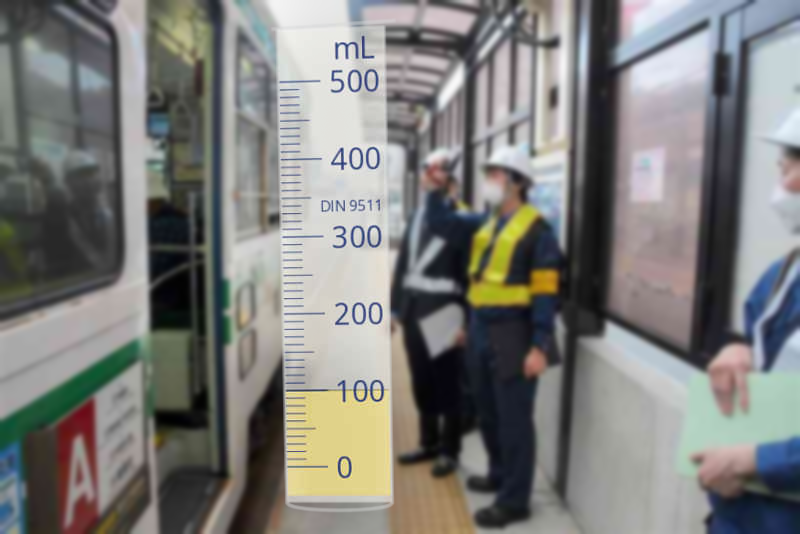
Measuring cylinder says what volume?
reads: 100 mL
